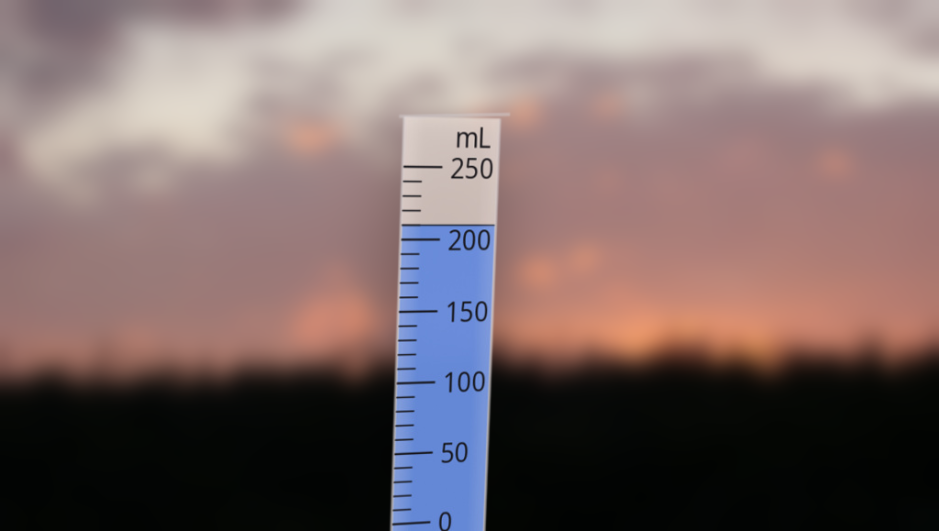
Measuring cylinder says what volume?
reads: 210 mL
